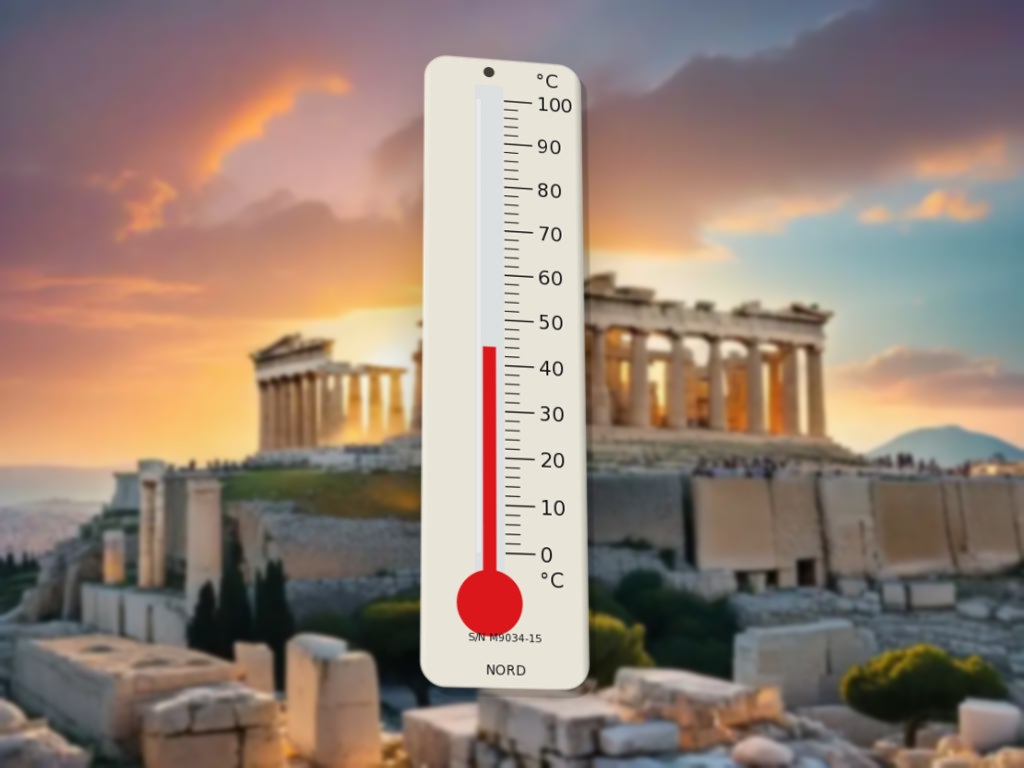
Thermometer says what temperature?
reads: 44 °C
